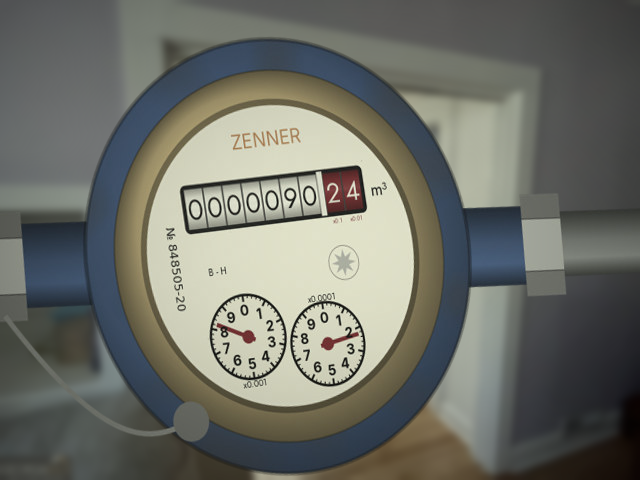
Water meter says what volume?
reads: 90.2482 m³
